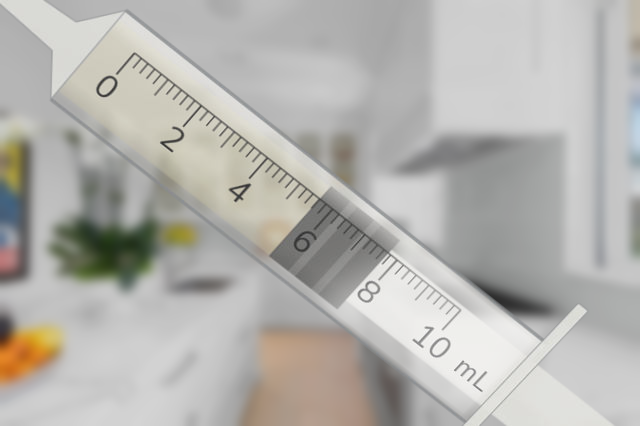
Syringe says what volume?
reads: 5.6 mL
